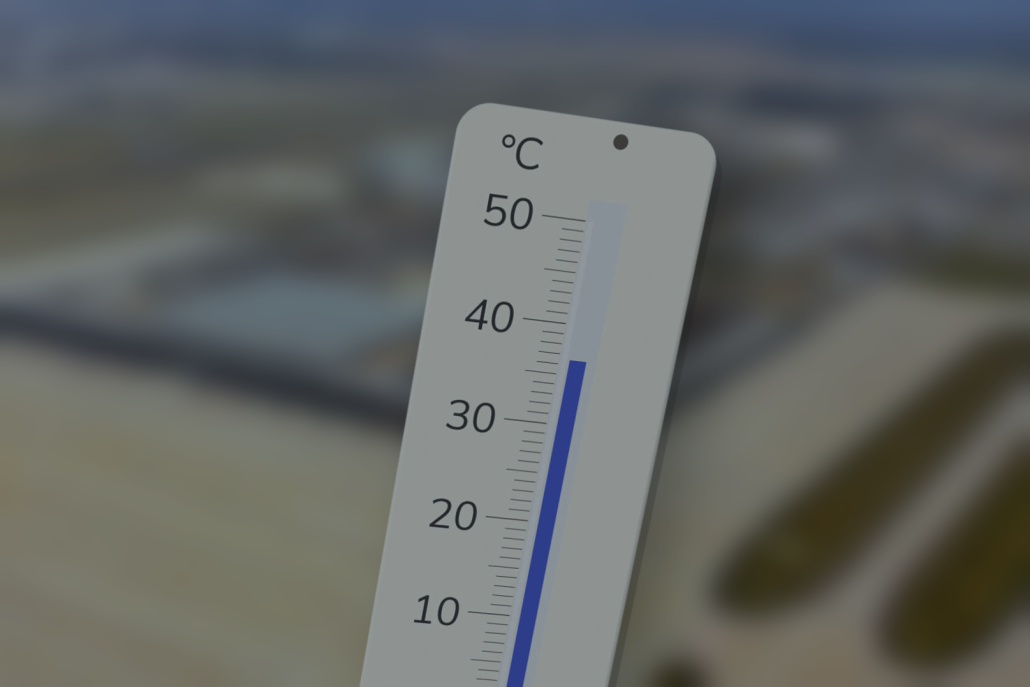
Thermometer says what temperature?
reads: 36.5 °C
